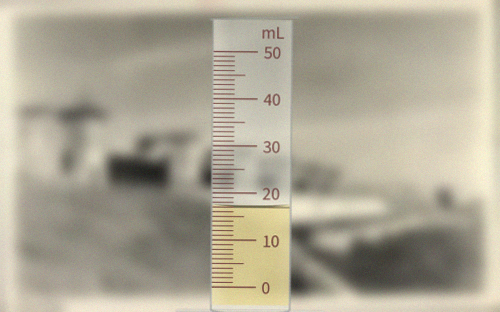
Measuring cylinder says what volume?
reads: 17 mL
